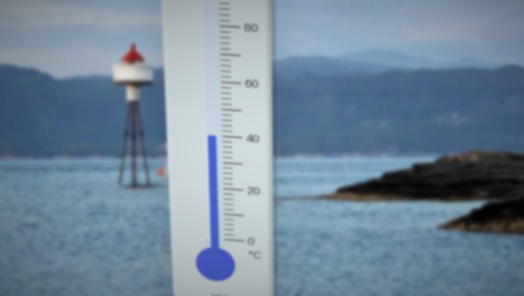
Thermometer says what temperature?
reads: 40 °C
